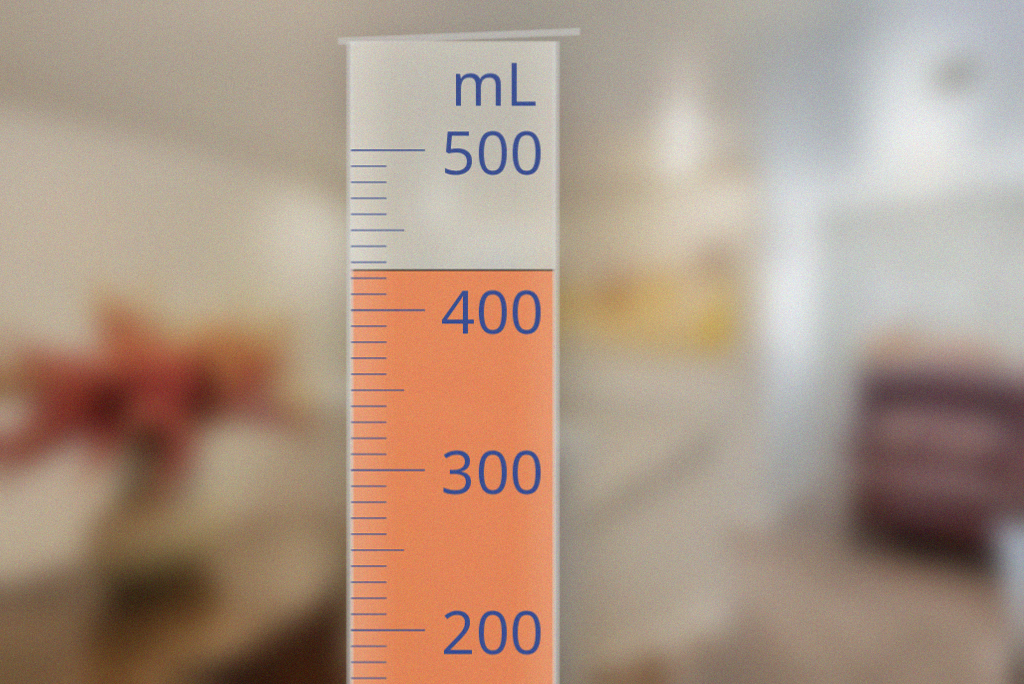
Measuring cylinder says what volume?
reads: 425 mL
